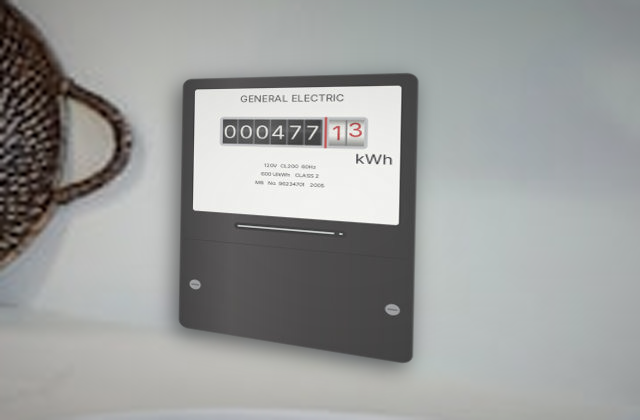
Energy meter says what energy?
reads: 477.13 kWh
